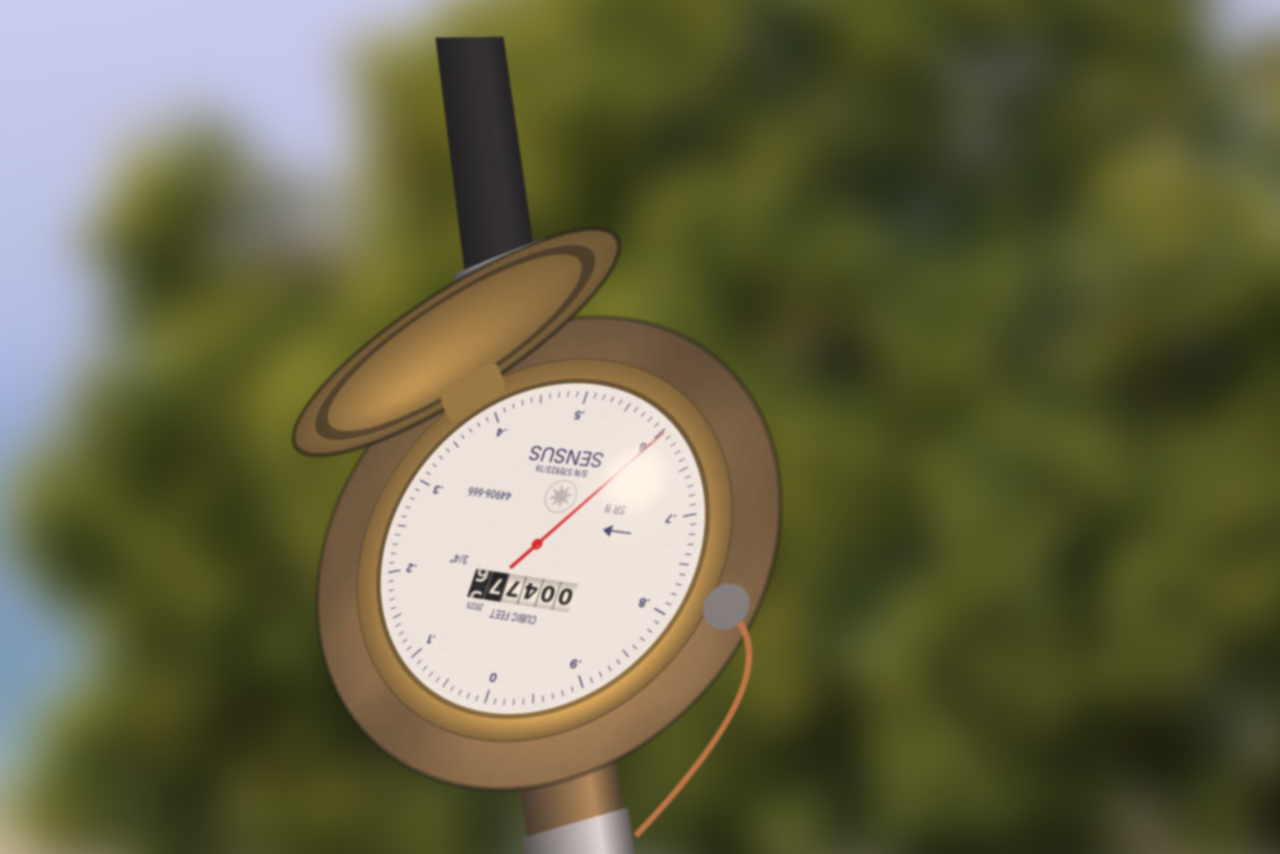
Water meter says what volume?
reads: 4775.60 ft³
